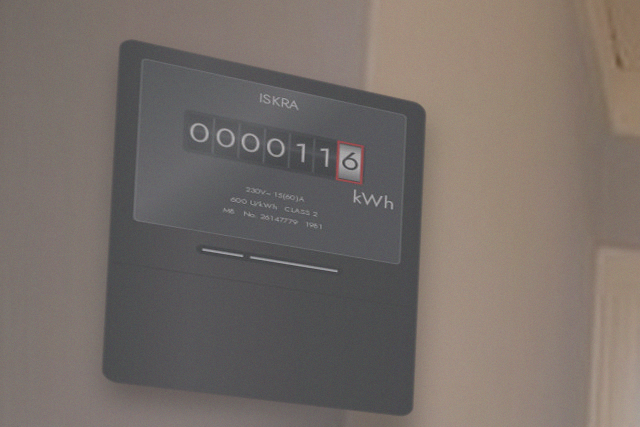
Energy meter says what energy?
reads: 11.6 kWh
